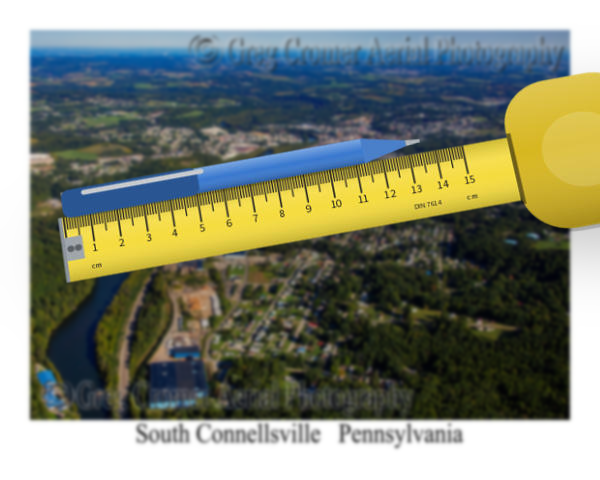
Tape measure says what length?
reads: 13.5 cm
